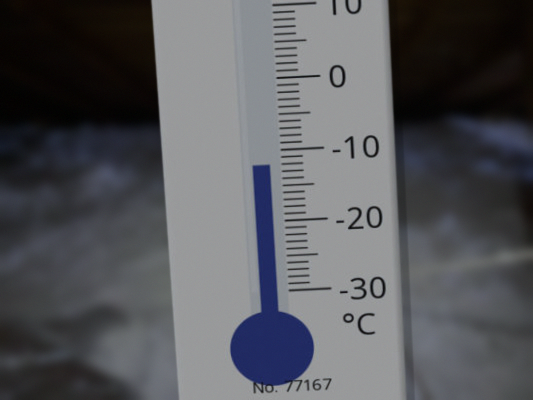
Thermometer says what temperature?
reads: -12 °C
